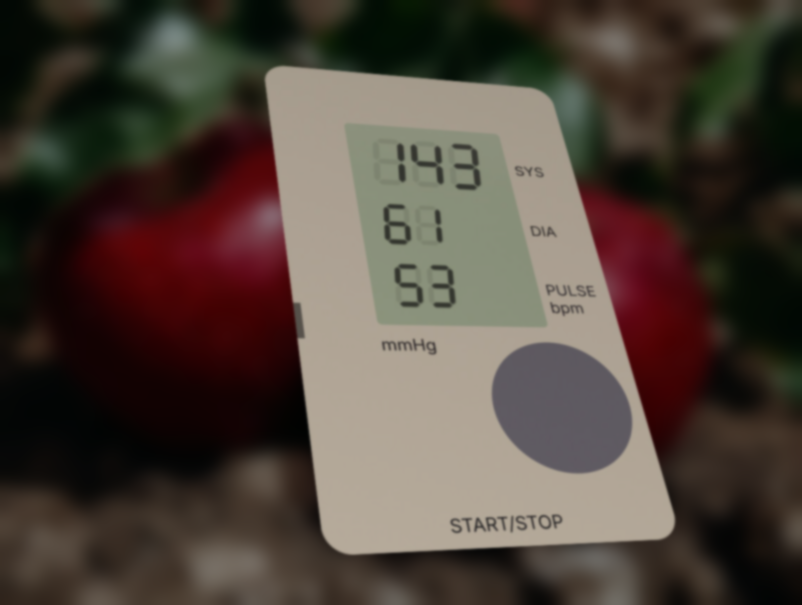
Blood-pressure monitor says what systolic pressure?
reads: 143 mmHg
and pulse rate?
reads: 53 bpm
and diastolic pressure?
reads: 61 mmHg
